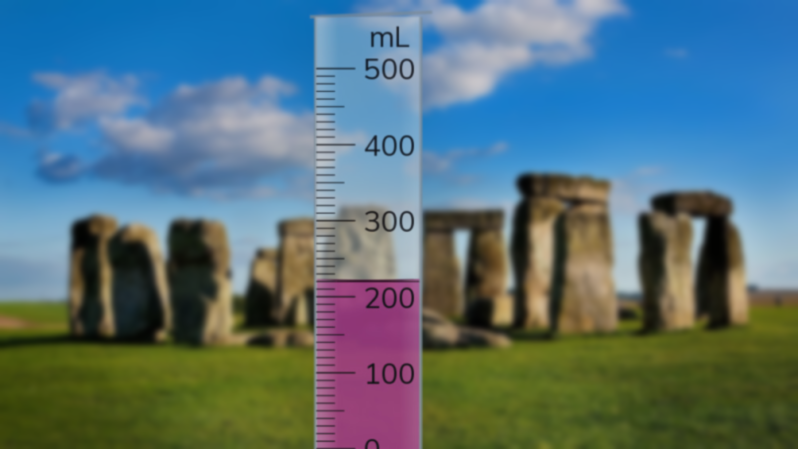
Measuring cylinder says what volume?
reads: 220 mL
